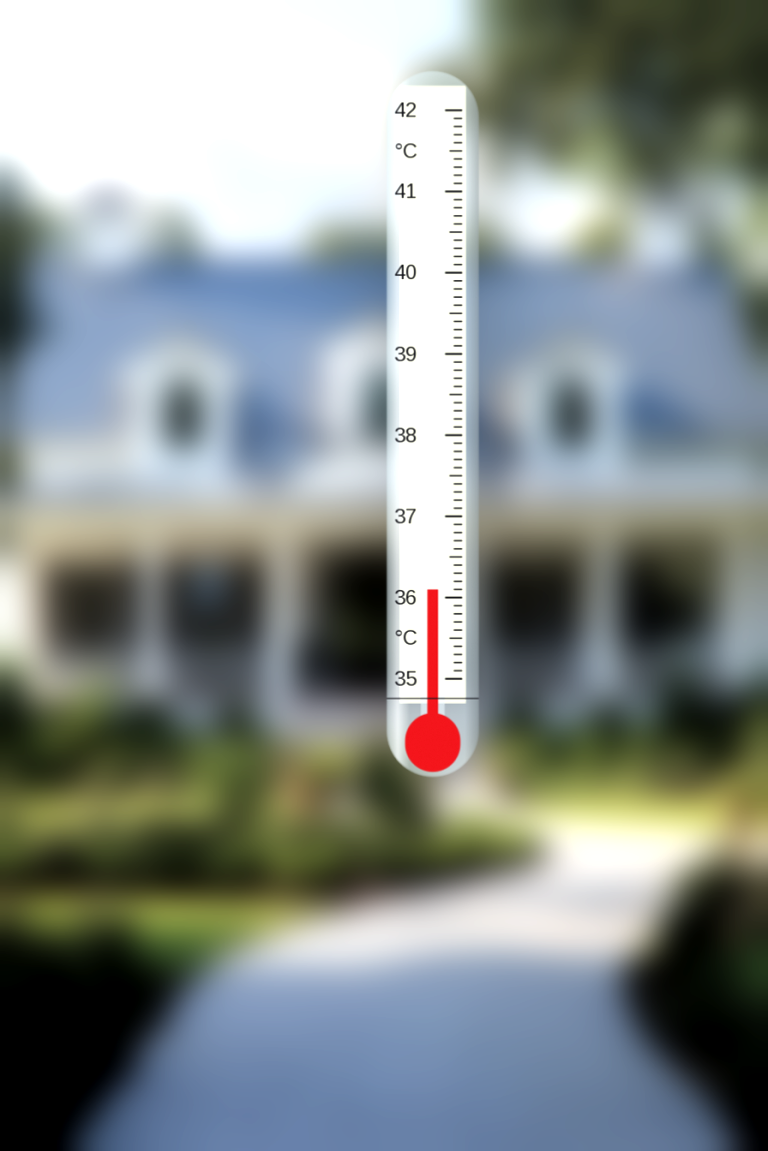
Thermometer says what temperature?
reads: 36.1 °C
